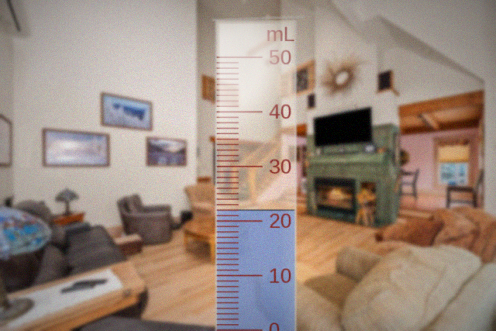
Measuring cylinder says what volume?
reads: 22 mL
